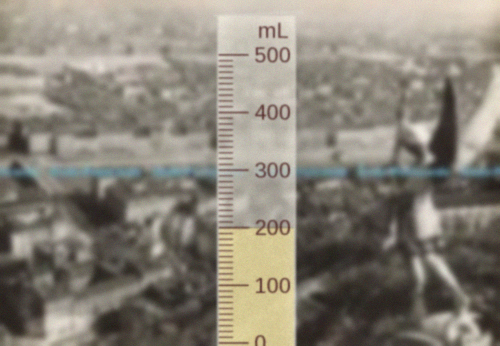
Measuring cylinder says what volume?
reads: 200 mL
